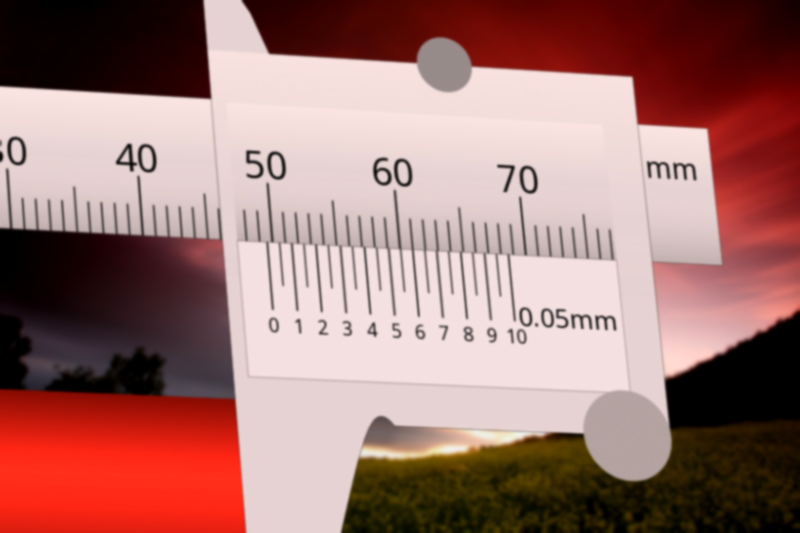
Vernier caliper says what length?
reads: 49.6 mm
